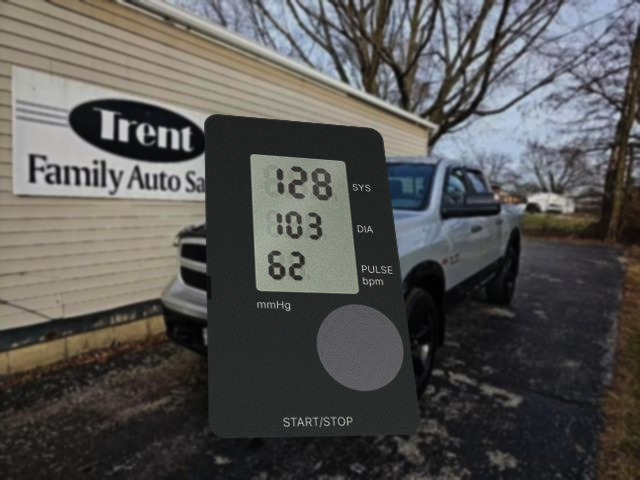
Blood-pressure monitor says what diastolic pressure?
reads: 103 mmHg
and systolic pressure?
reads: 128 mmHg
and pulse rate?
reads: 62 bpm
